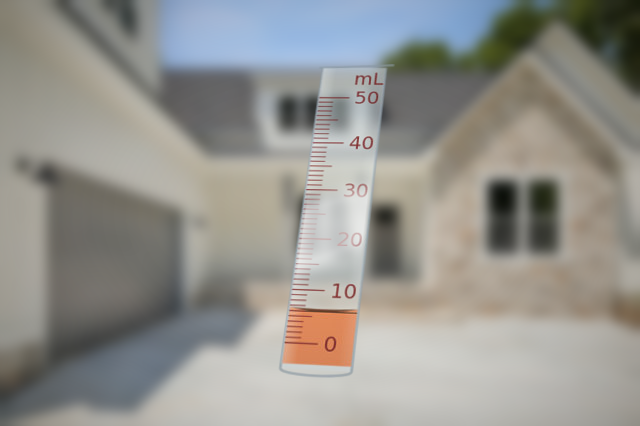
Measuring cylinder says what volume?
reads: 6 mL
